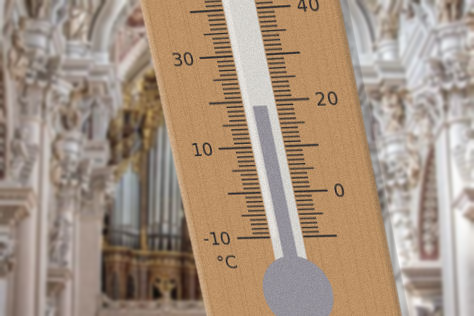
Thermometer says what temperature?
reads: 19 °C
